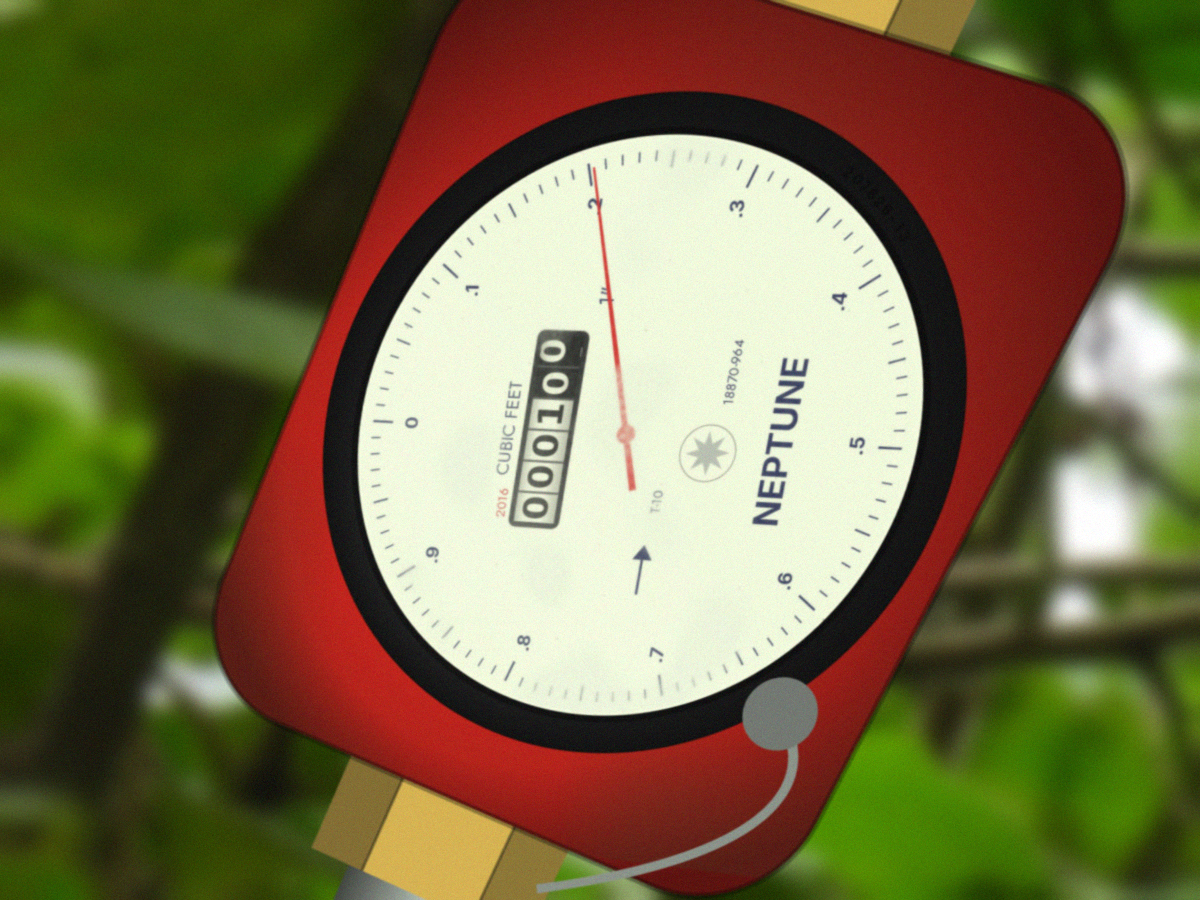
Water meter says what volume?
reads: 100.20 ft³
